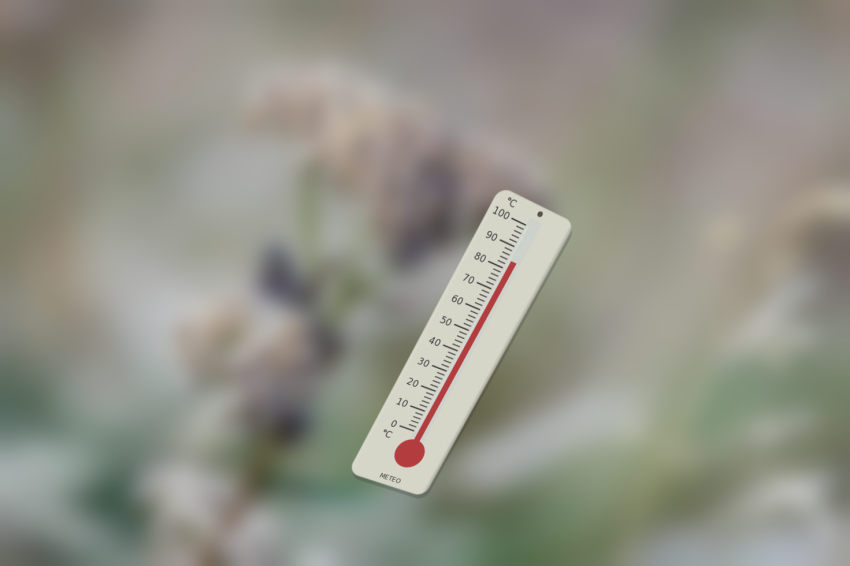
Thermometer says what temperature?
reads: 84 °C
